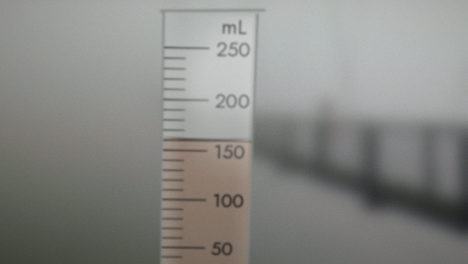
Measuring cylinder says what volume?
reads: 160 mL
